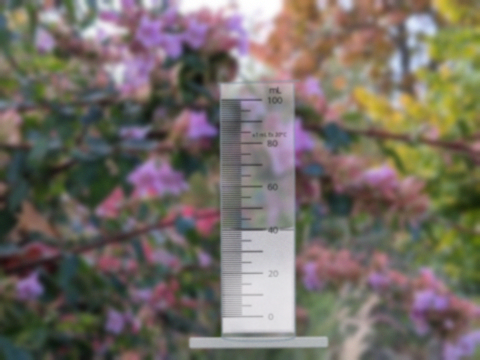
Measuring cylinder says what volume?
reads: 40 mL
